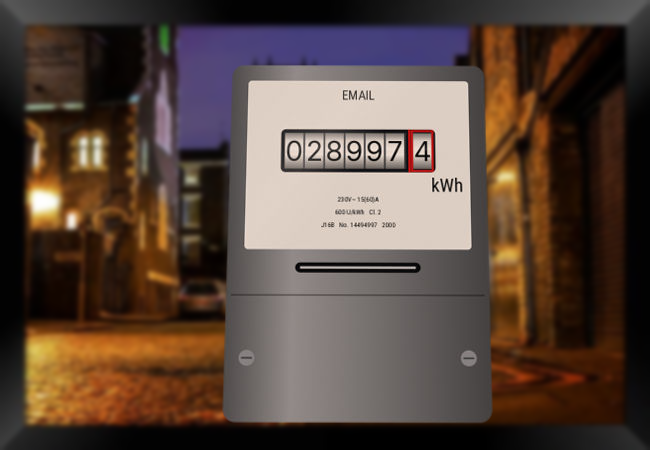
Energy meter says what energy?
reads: 28997.4 kWh
